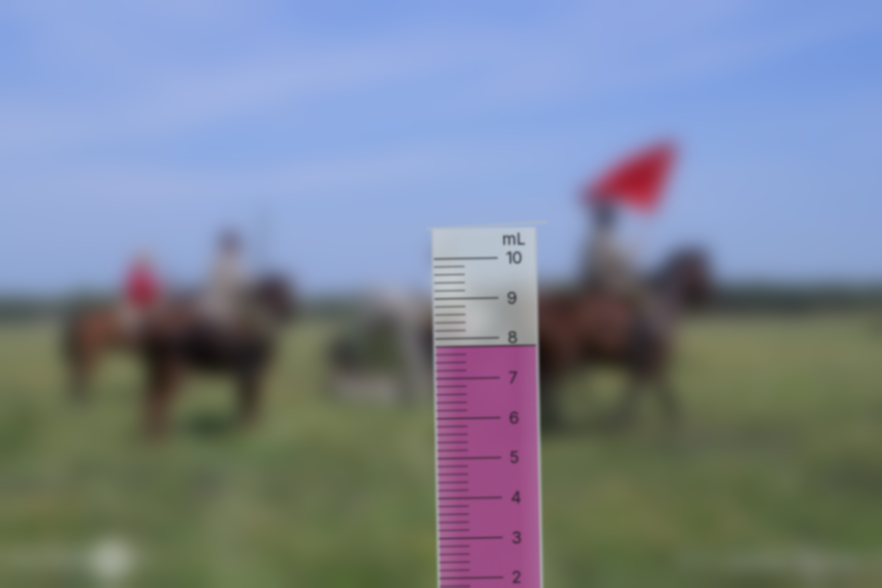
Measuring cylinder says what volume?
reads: 7.8 mL
